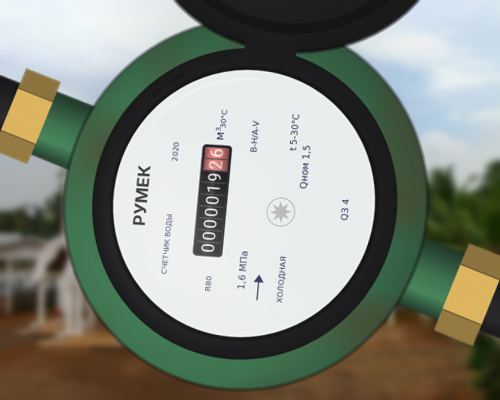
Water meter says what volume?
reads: 19.26 m³
